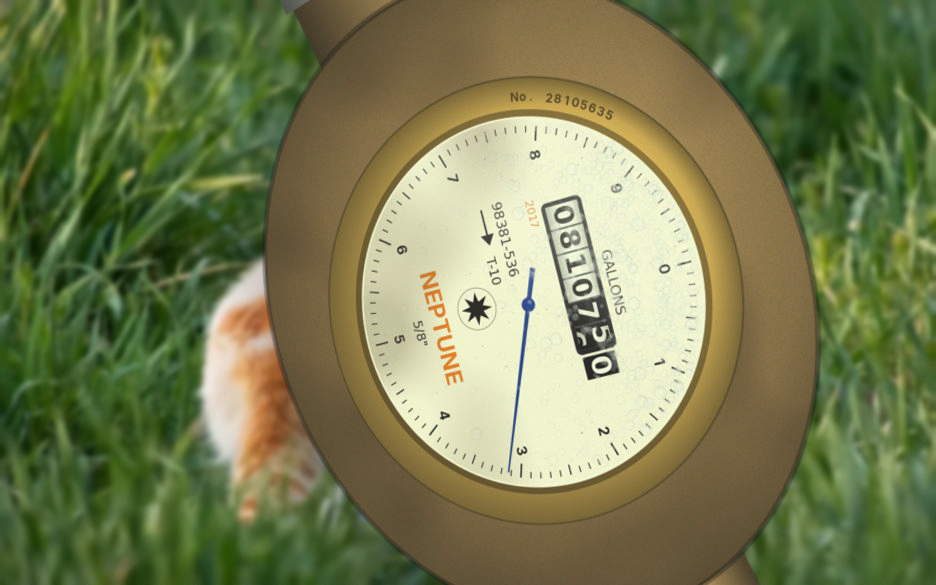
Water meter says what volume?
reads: 810753.1 gal
